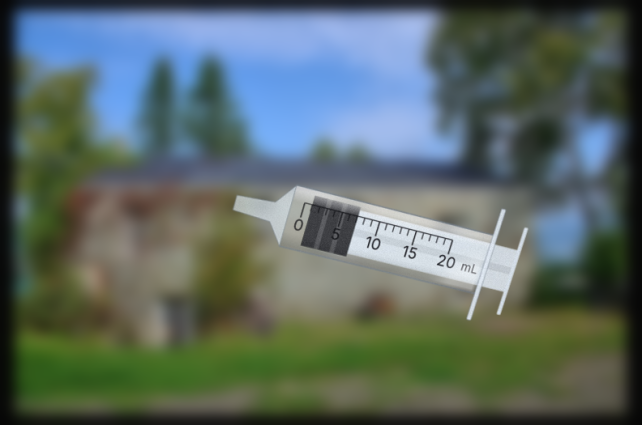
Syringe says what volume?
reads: 1 mL
